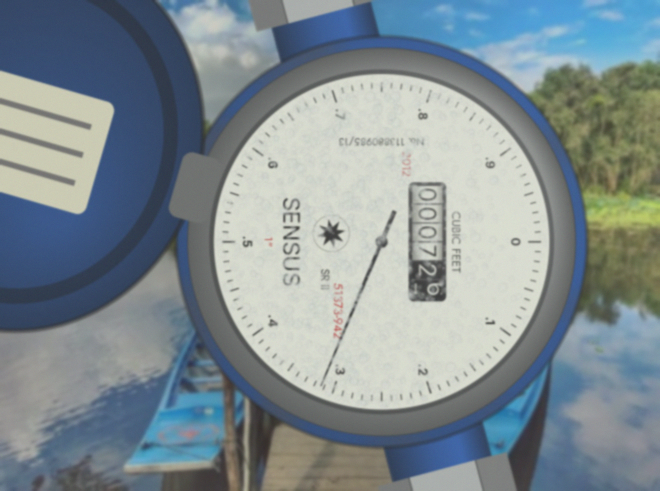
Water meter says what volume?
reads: 726.31 ft³
